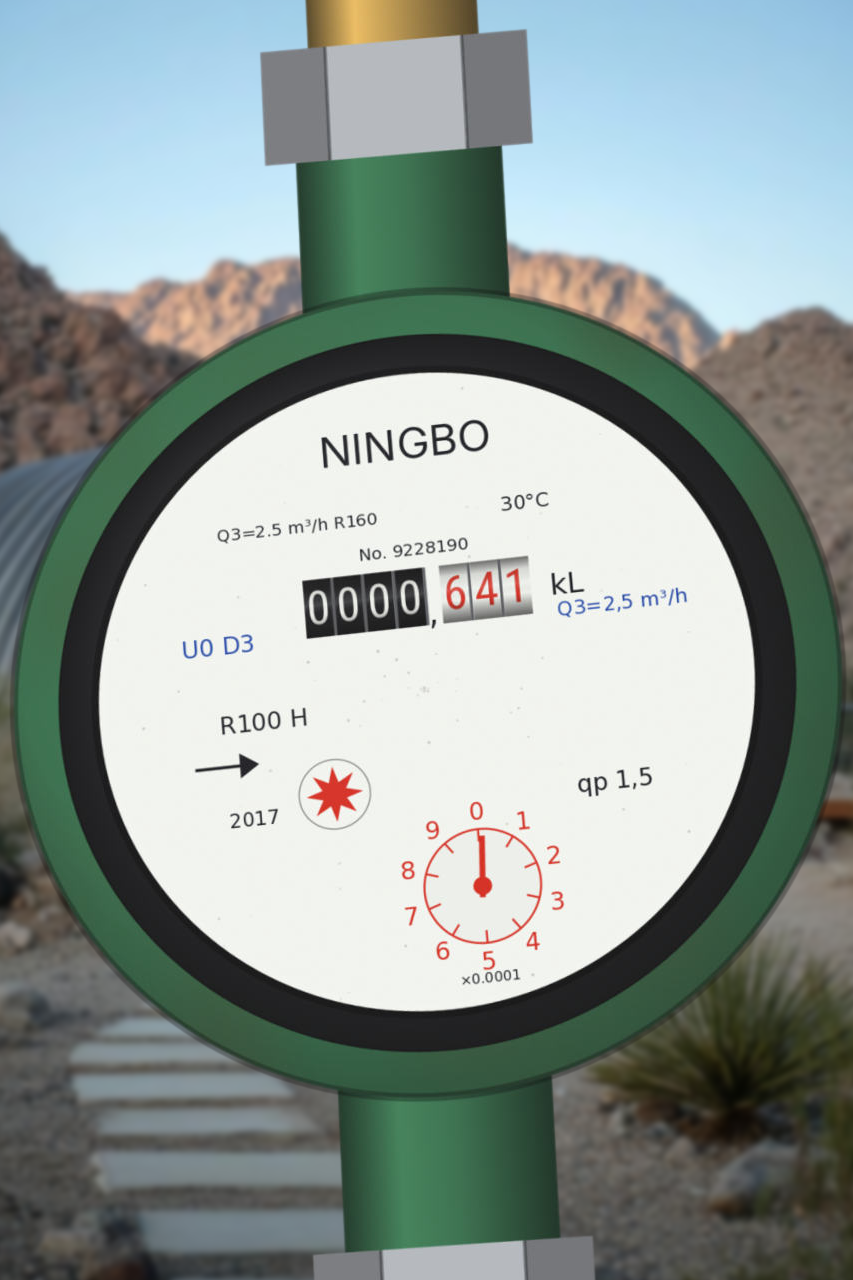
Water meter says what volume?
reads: 0.6410 kL
